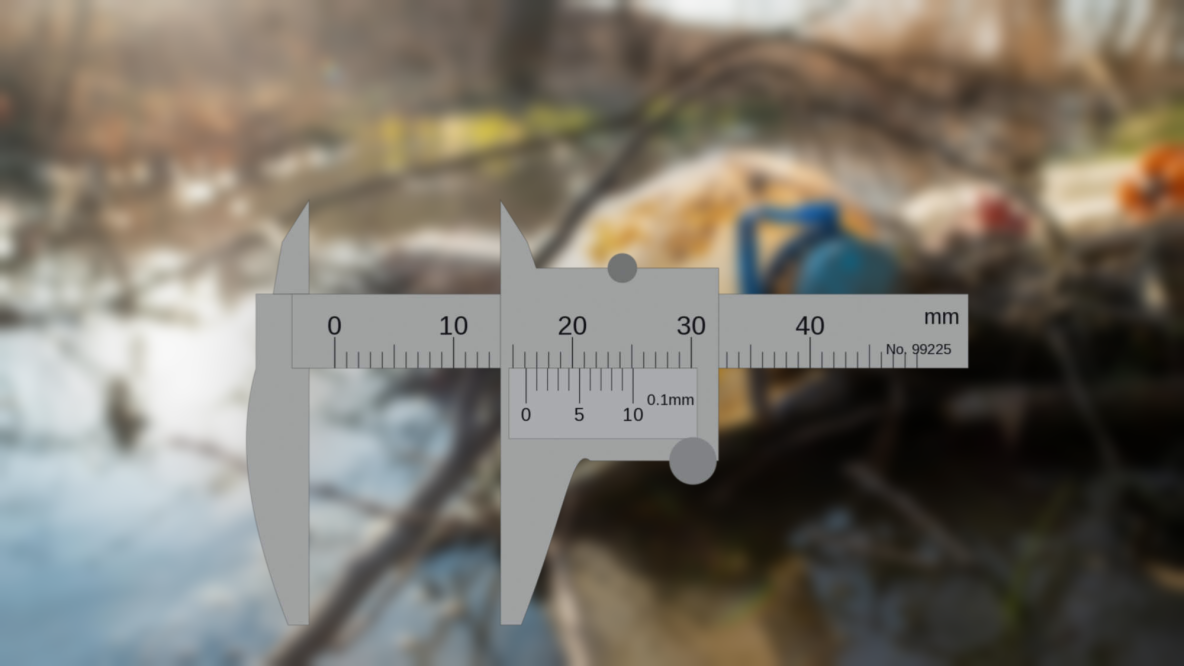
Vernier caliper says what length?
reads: 16.1 mm
